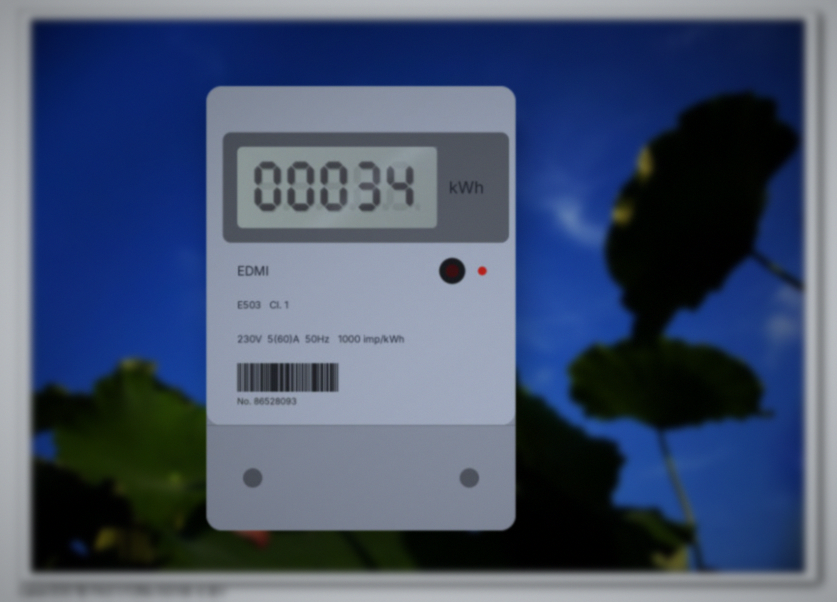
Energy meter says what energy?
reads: 34 kWh
